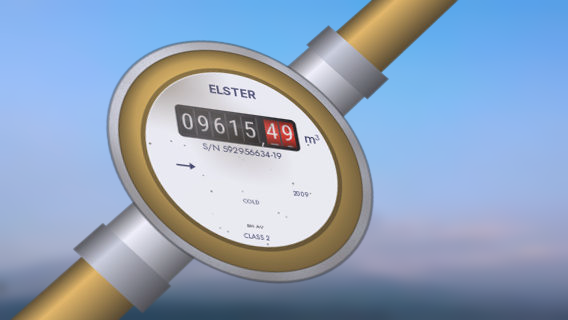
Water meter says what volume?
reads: 9615.49 m³
